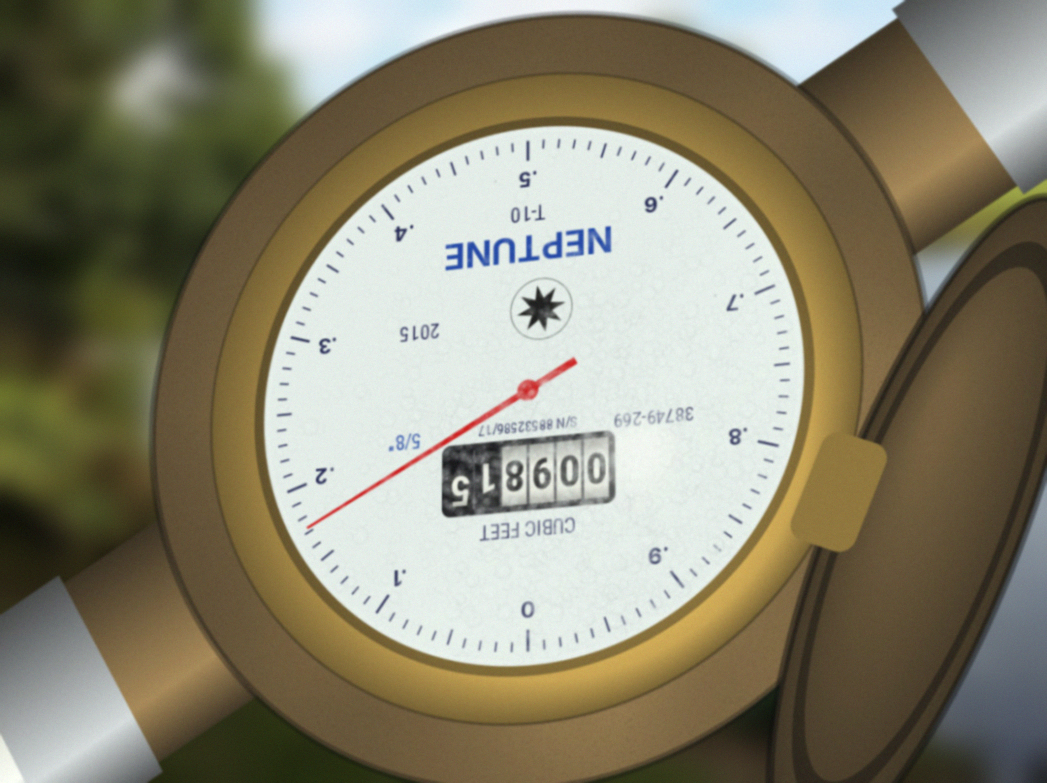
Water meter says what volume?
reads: 9815.17 ft³
